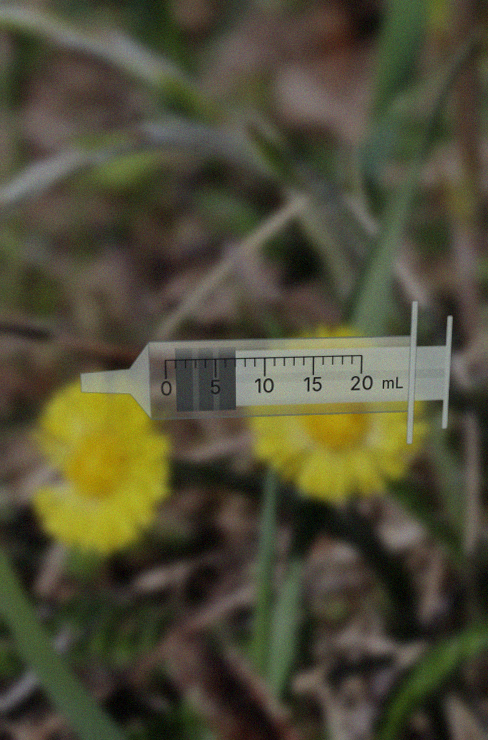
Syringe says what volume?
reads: 1 mL
